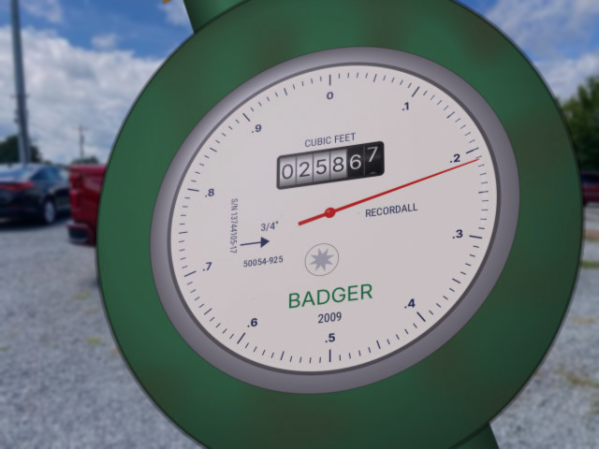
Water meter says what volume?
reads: 25867.21 ft³
